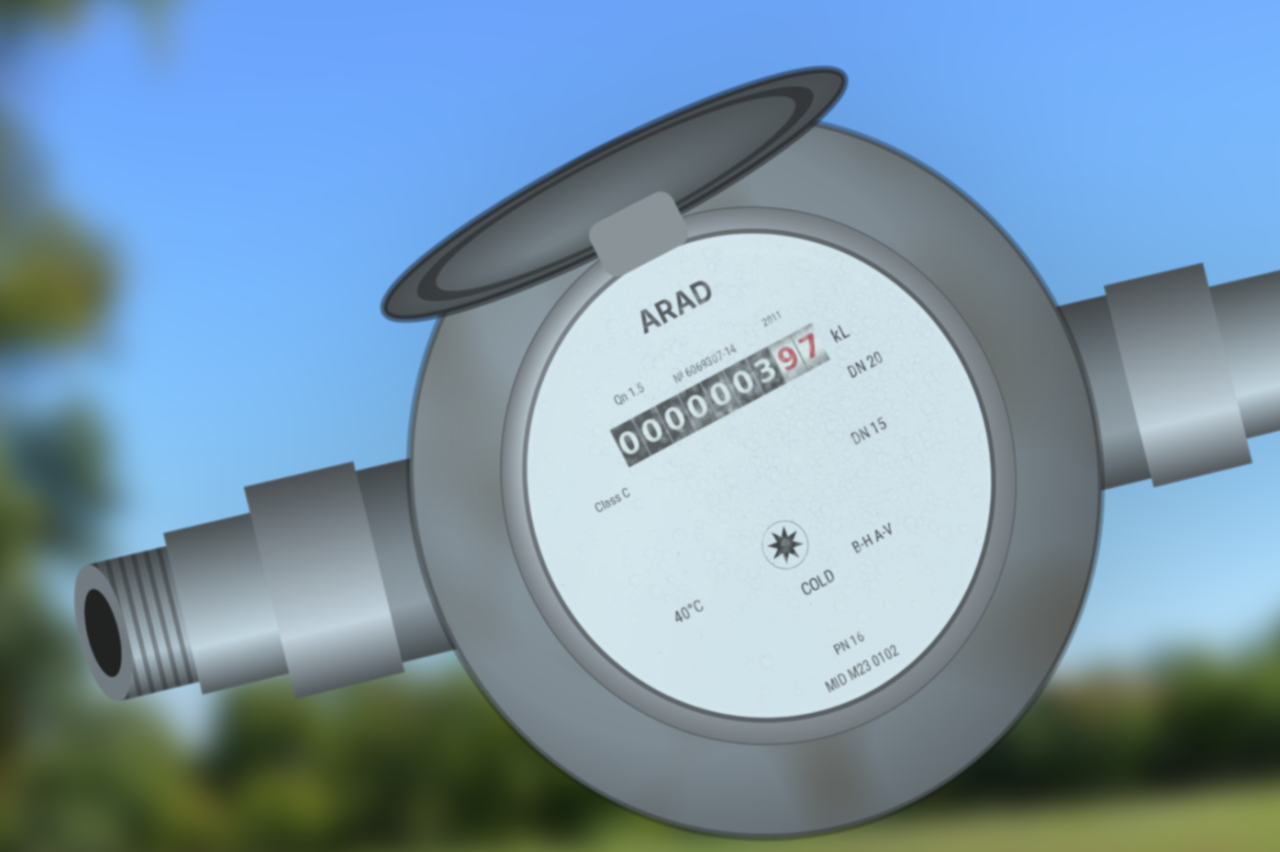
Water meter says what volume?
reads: 3.97 kL
